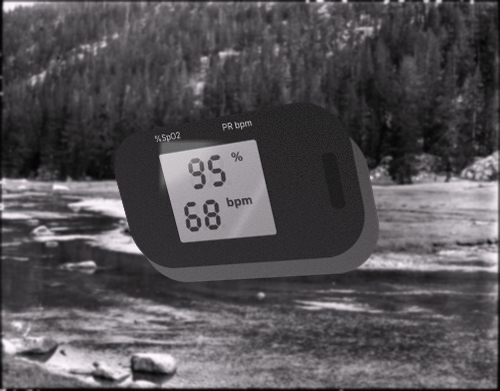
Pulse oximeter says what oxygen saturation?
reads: 95 %
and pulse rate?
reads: 68 bpm
